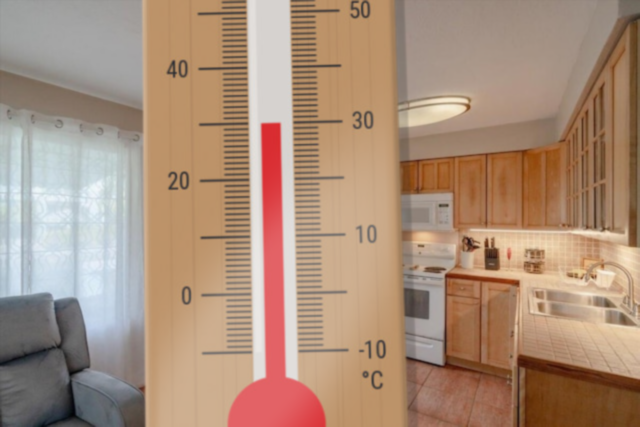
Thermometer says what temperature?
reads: 30 °C
